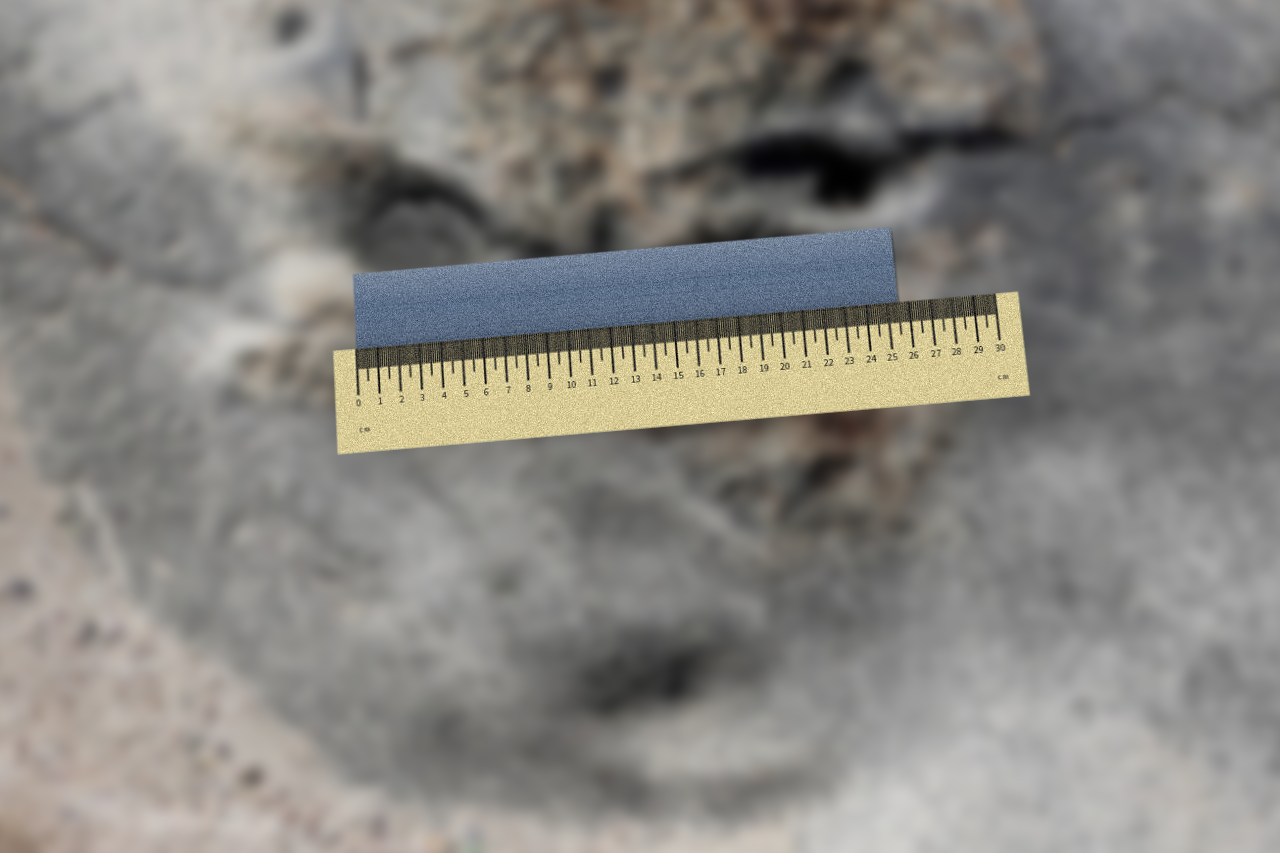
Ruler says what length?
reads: 25.5 cm
